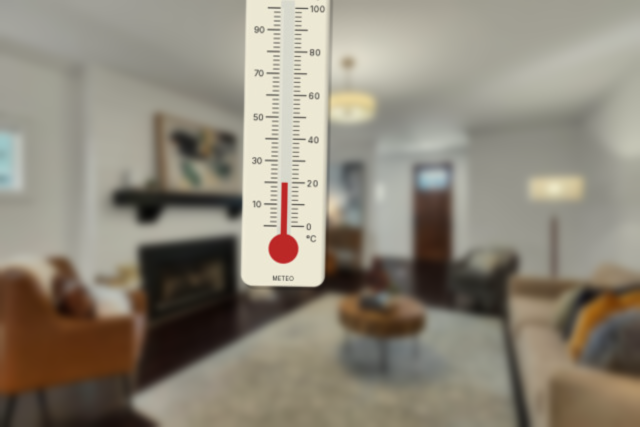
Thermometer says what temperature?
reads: 20 °C
